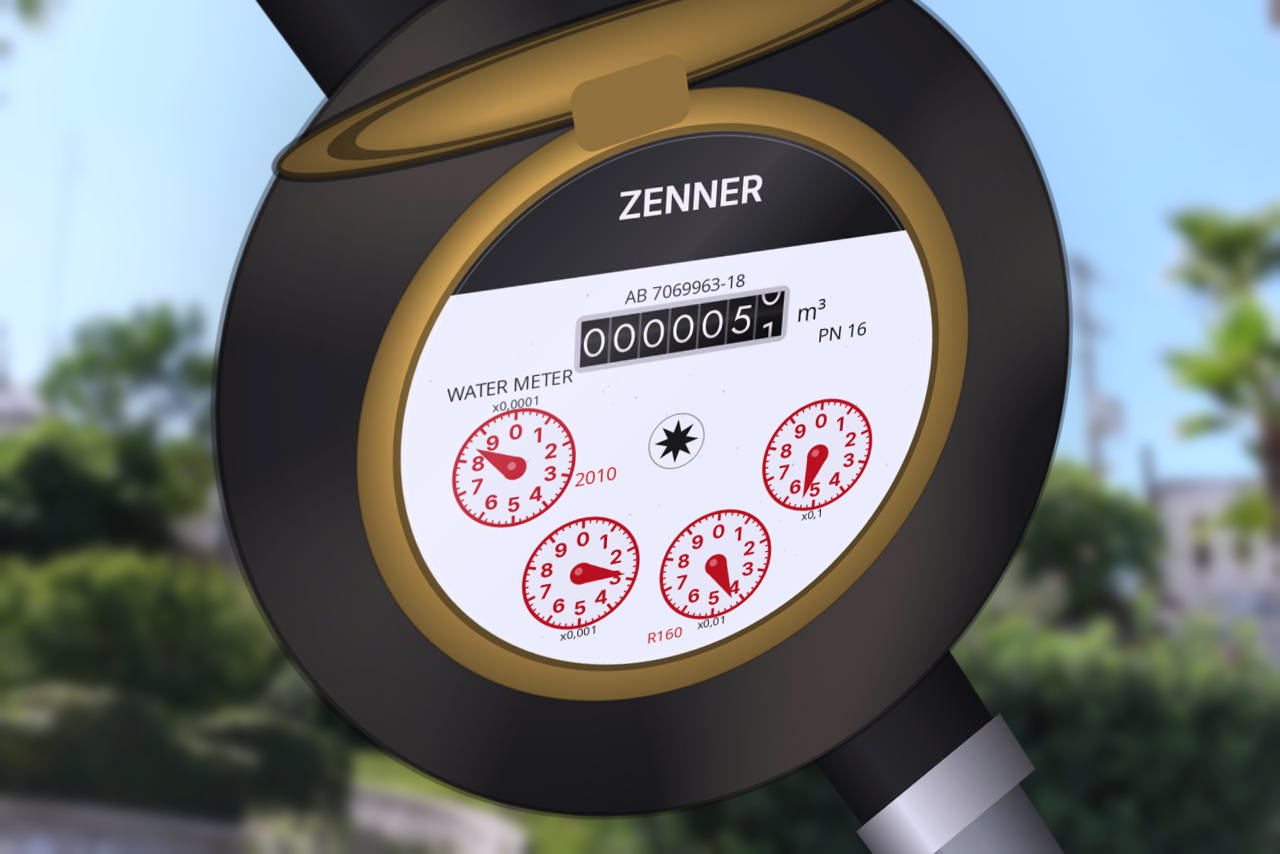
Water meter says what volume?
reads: 50.5428 m³
